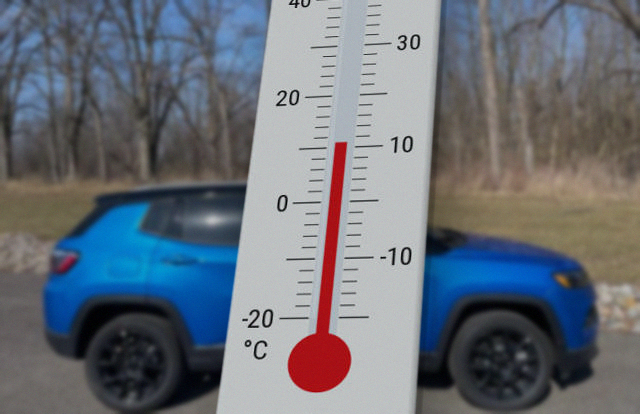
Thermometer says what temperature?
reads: 11 °C
